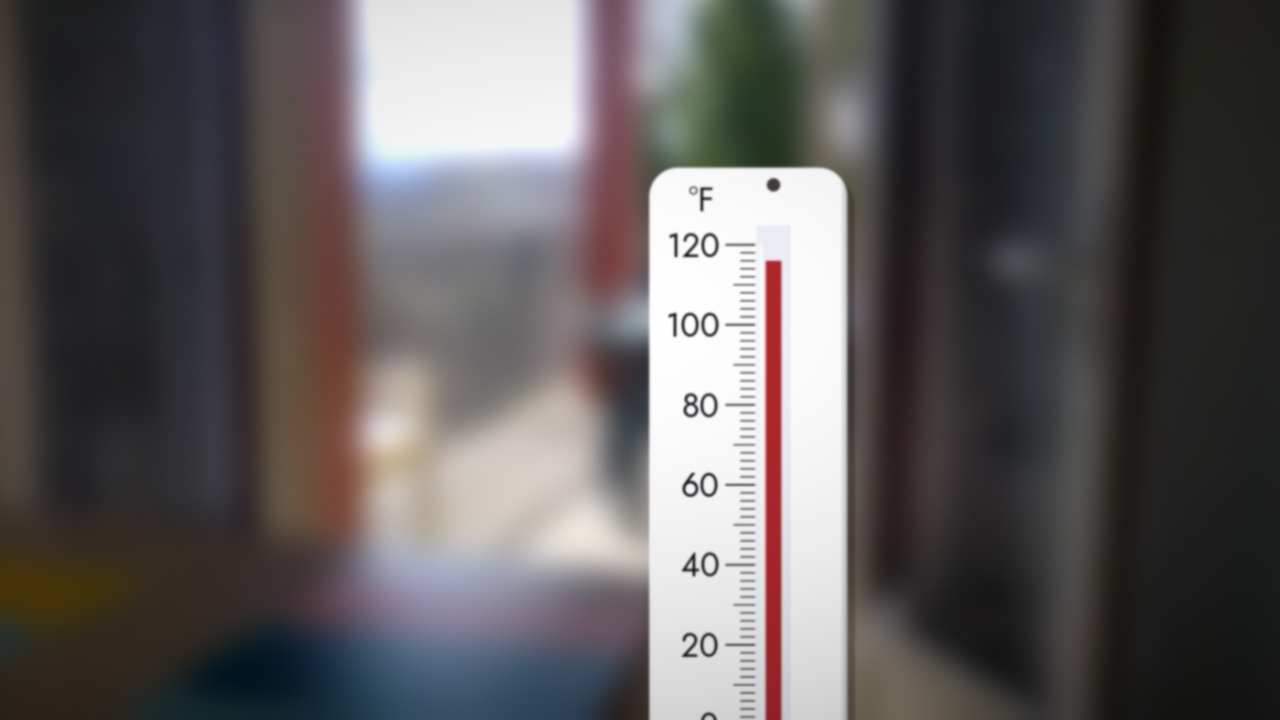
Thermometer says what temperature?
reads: 116 °F
